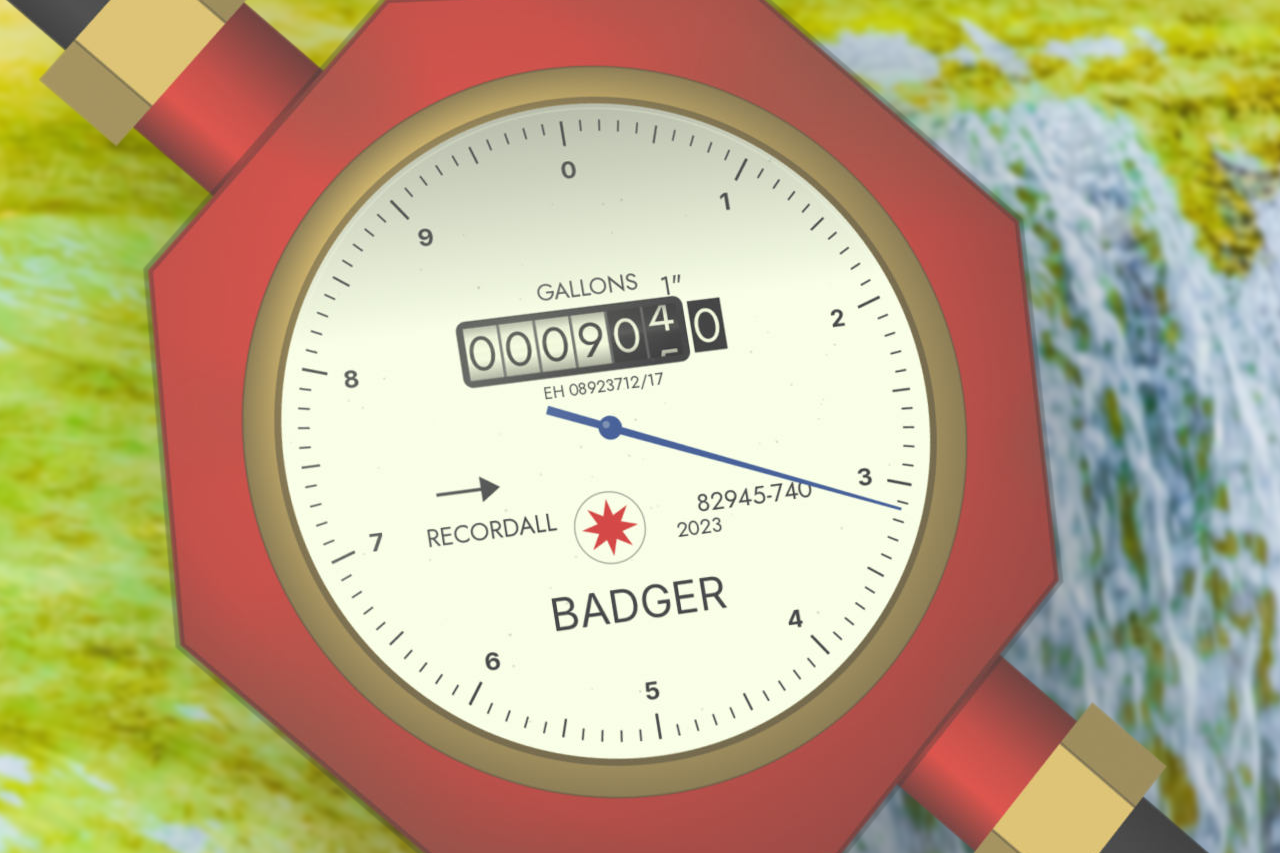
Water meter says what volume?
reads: 9043.1 gal
